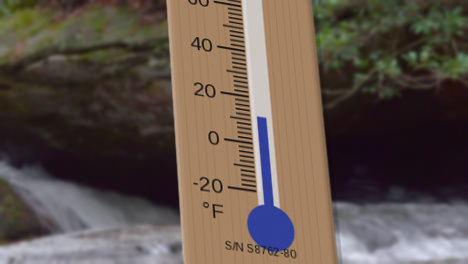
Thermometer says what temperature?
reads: 12 °F
